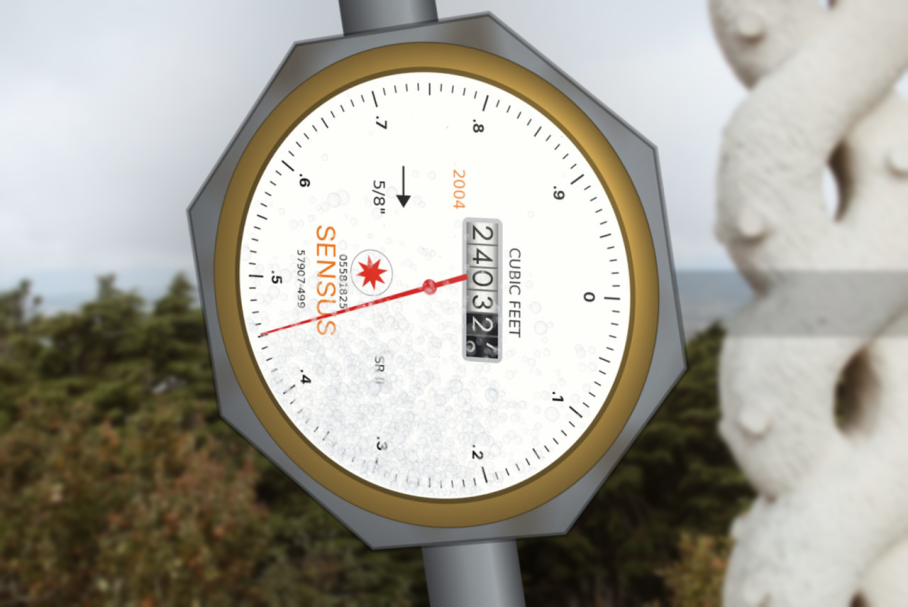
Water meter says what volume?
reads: 240327.45 ft³
